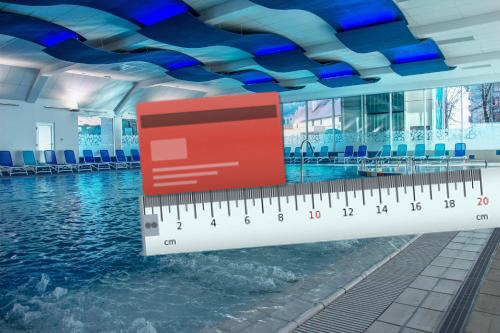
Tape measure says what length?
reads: 8.5 cm
